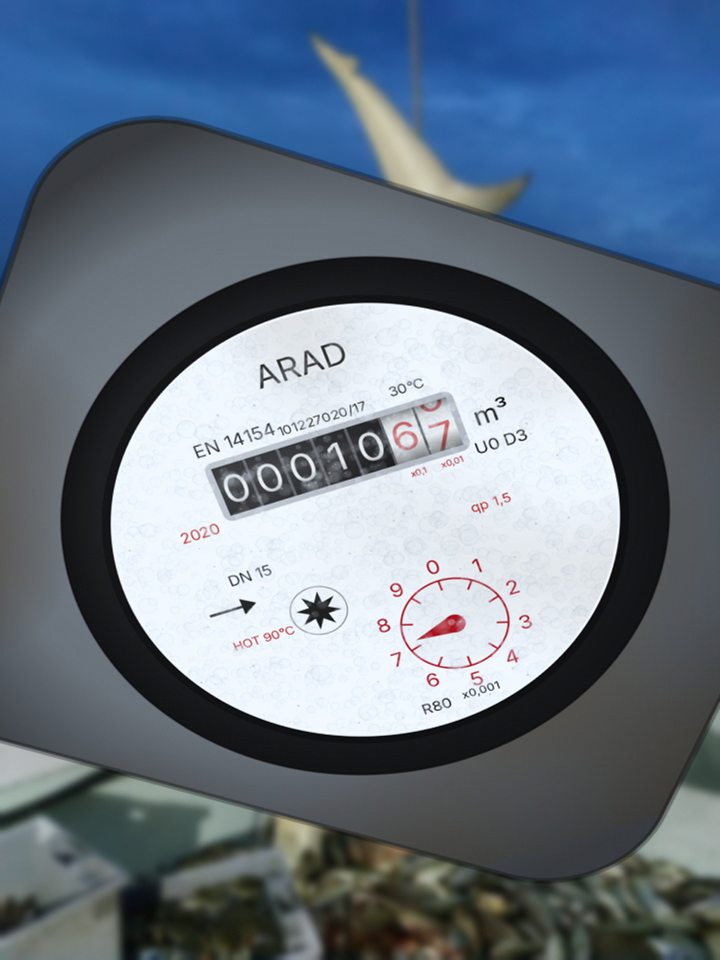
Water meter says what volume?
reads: 10.667 m³
